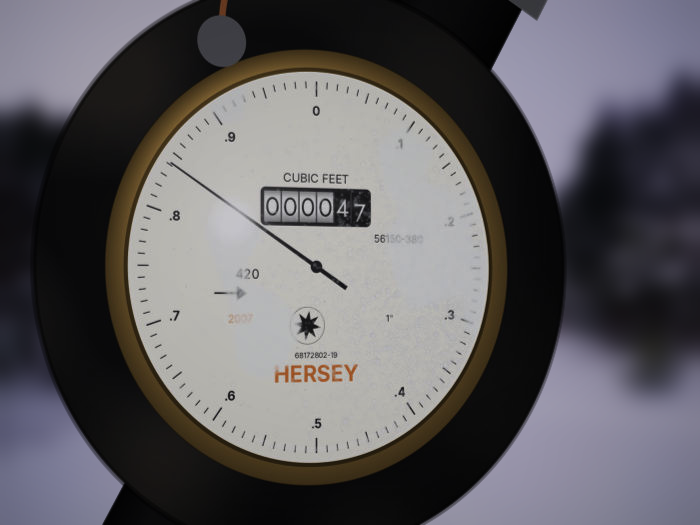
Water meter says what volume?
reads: 46.84 ft³
